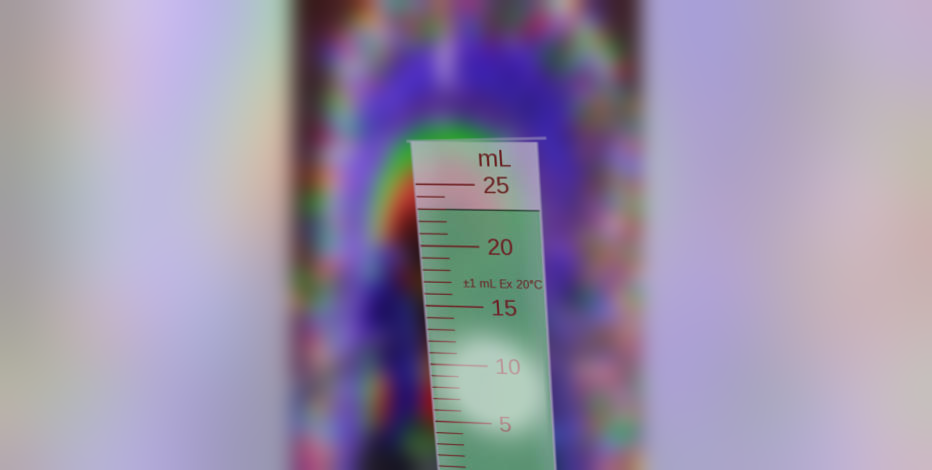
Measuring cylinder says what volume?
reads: 23 mL
